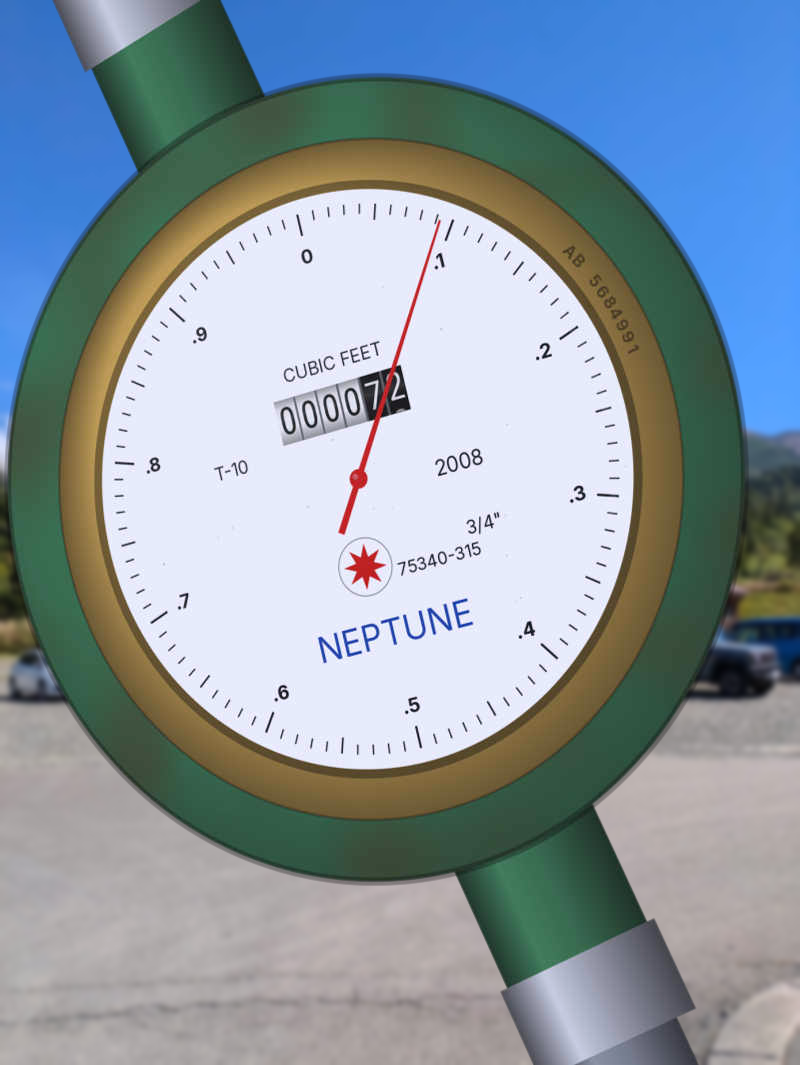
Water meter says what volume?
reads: 72.09 ft³
